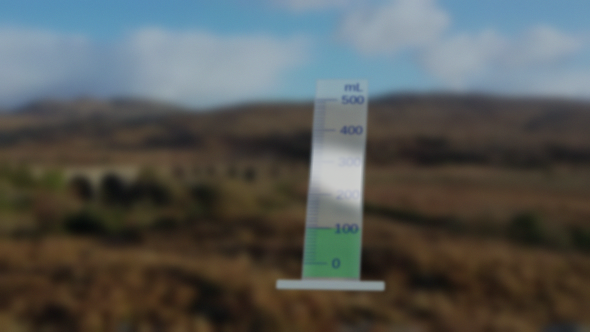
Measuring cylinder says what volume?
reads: 100 mL
